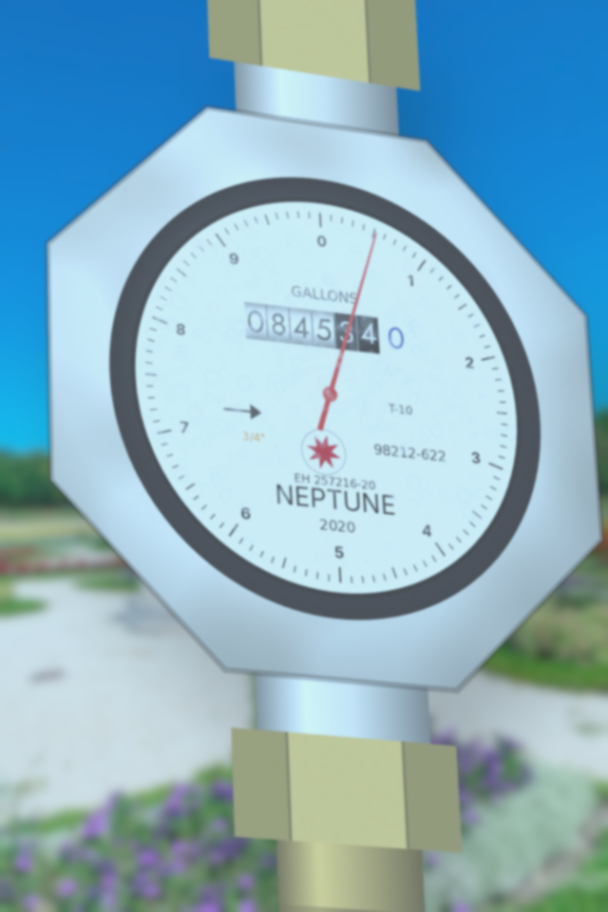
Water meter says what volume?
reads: 845340.5 gal
